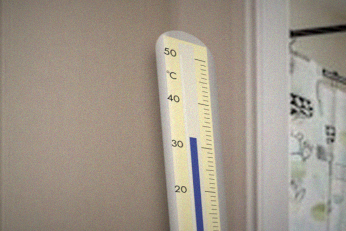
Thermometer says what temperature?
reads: 32 °C
